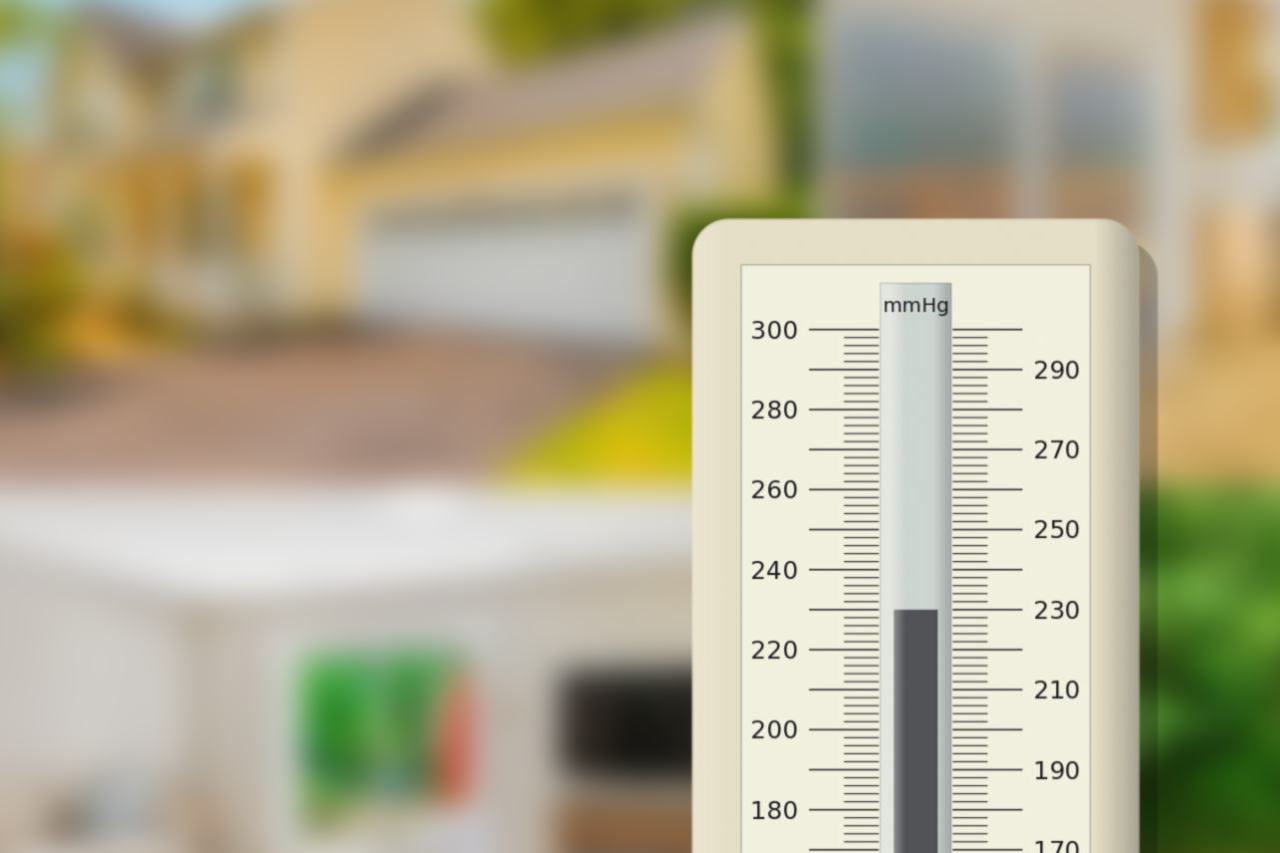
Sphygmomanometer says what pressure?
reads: 230 mmHg
